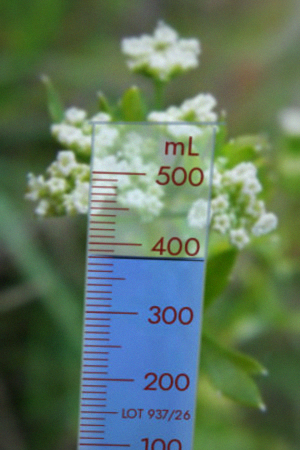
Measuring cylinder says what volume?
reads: 380 mL
